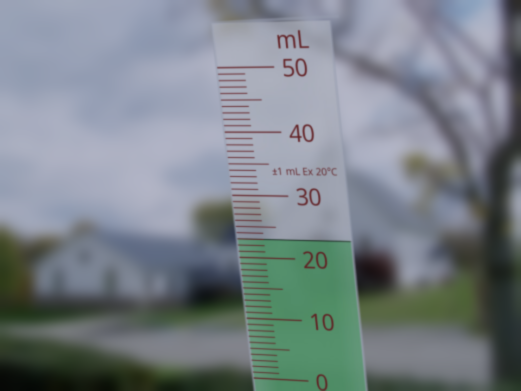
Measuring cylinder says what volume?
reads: 23 mL
